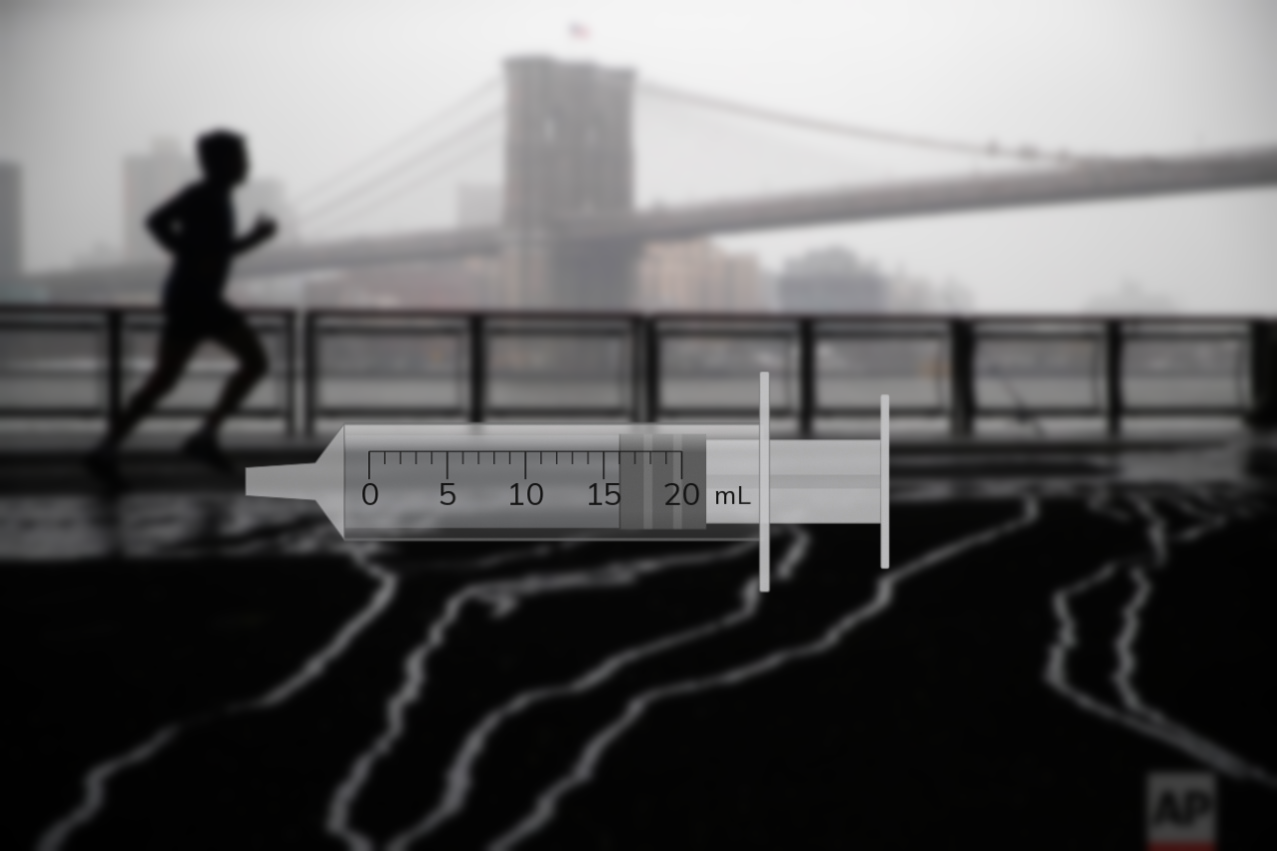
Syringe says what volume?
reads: 16 mL
